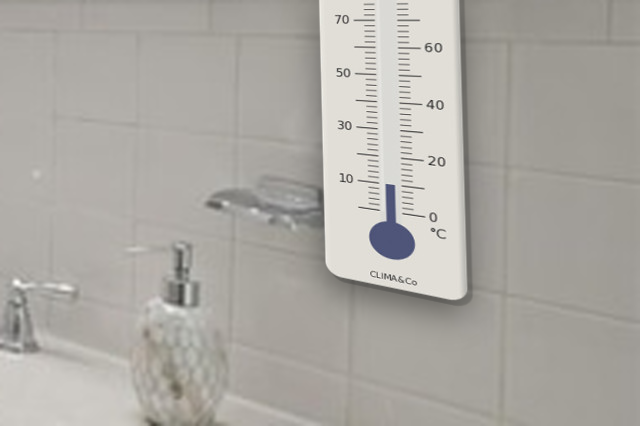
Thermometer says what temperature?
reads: 10 °C
